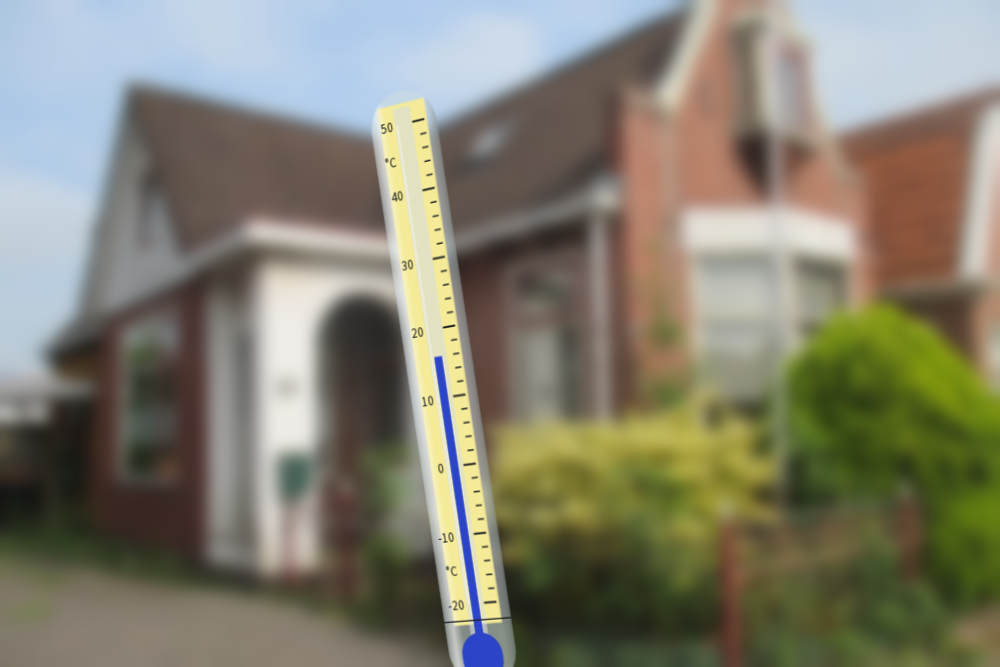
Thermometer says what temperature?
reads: 16 °C
